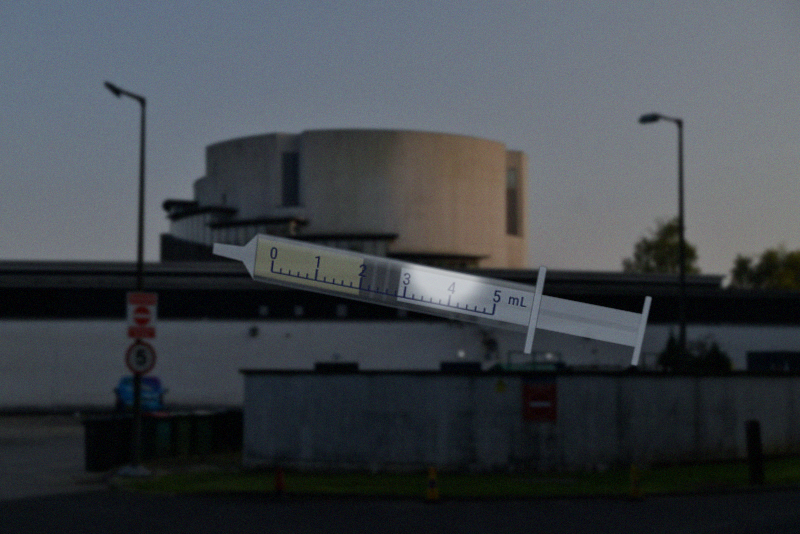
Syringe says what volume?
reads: 2 mL
